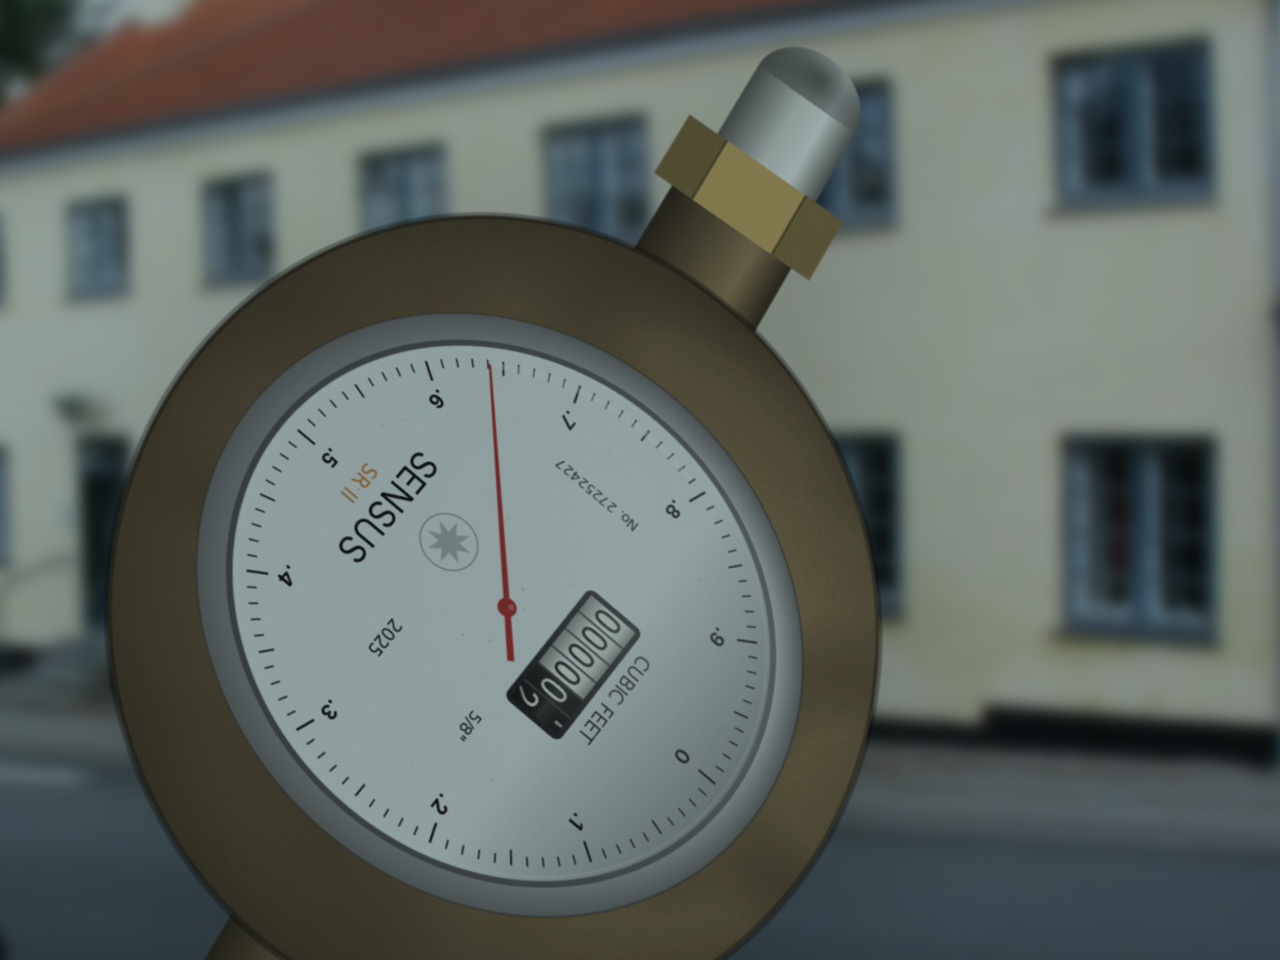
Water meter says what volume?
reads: 1.64 ft³
